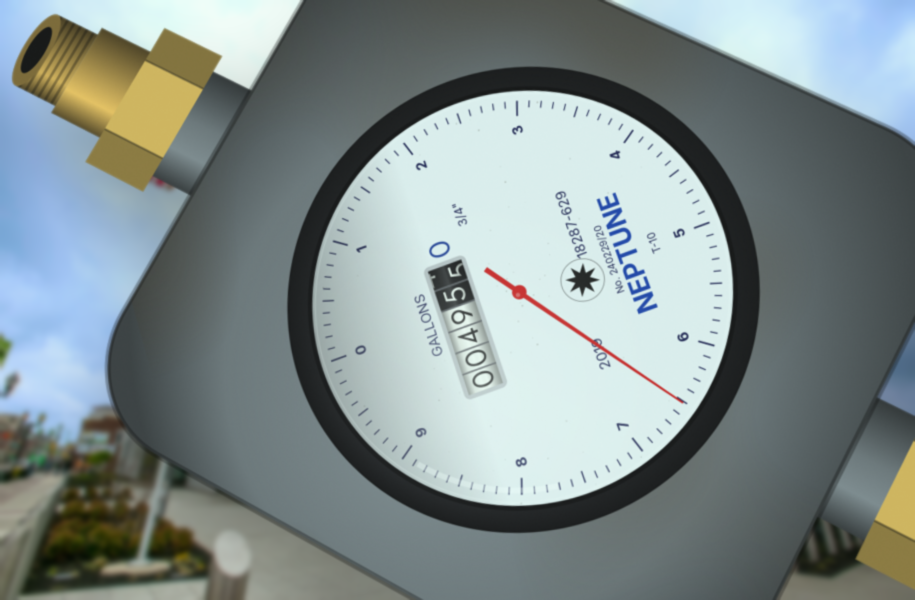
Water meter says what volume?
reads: 49546.5 gal
